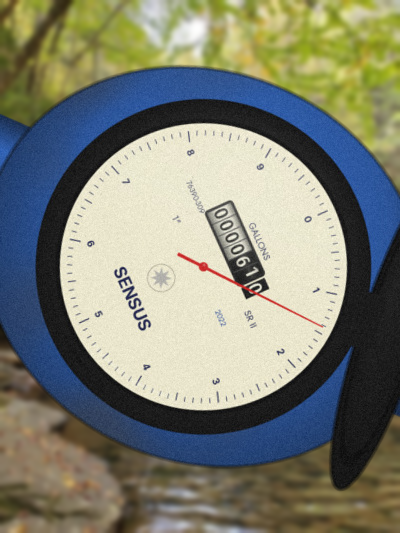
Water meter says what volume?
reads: 611.4 gal
